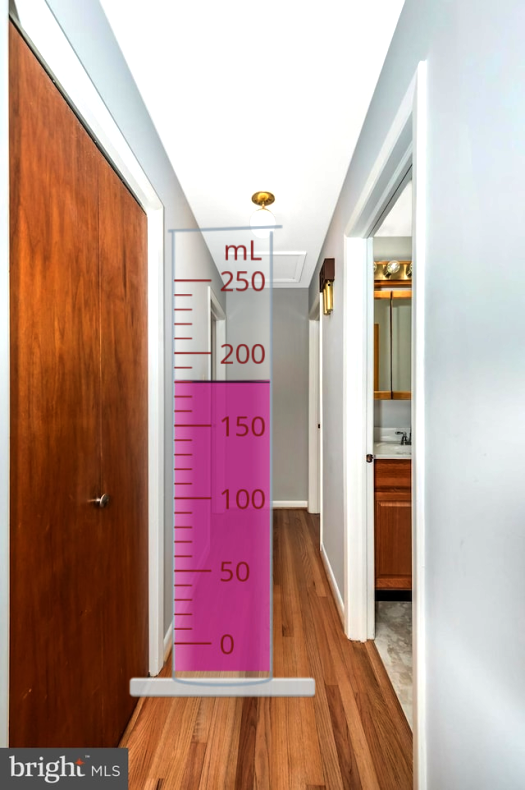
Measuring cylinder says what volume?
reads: 180 mL
